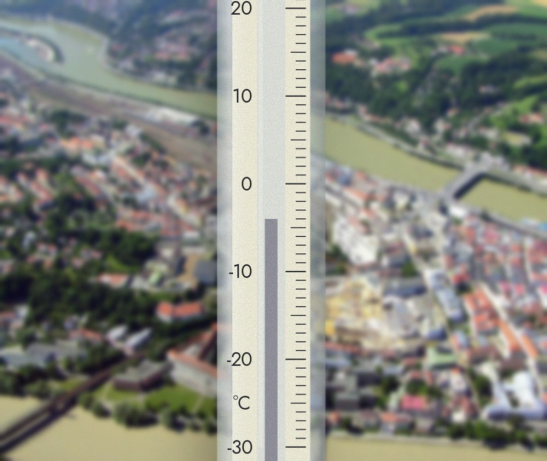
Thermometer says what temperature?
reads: -4 °C
